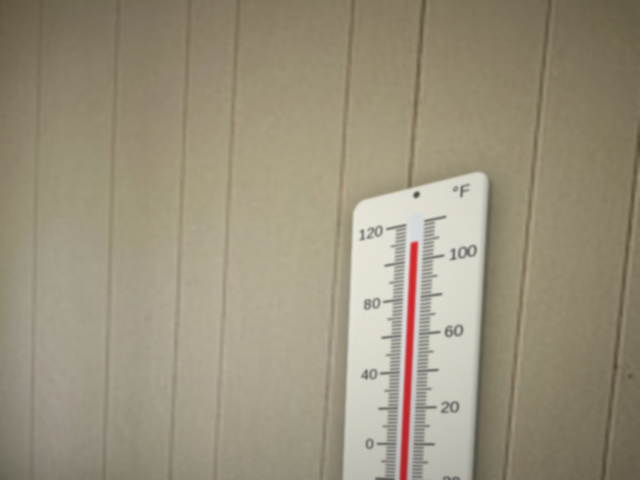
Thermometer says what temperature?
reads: 110 °F
